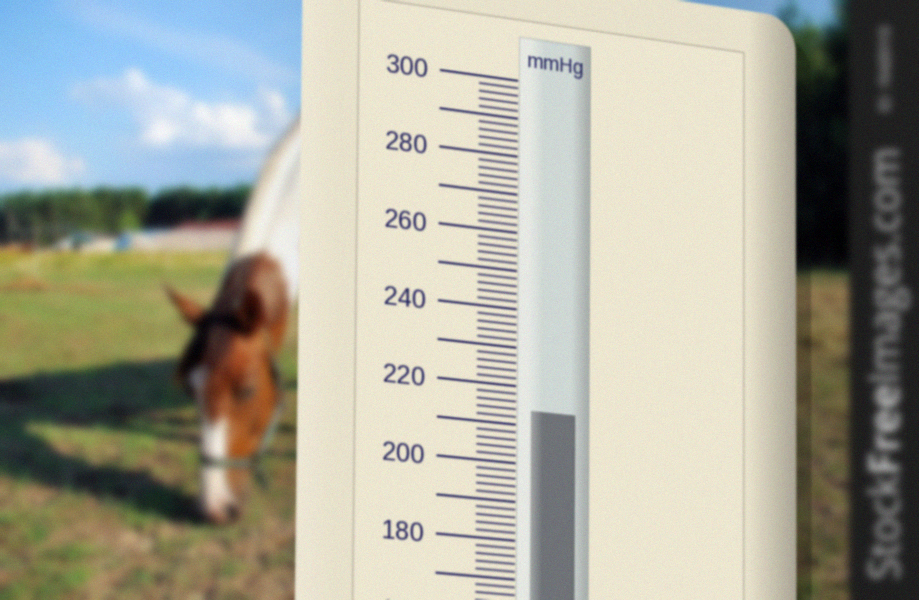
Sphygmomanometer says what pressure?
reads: 214 mmHg
